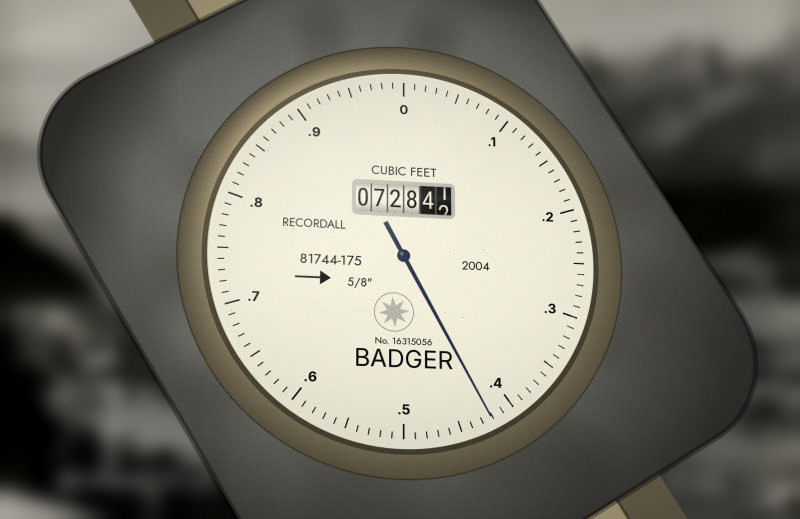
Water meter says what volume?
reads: 72841.42 ft³
